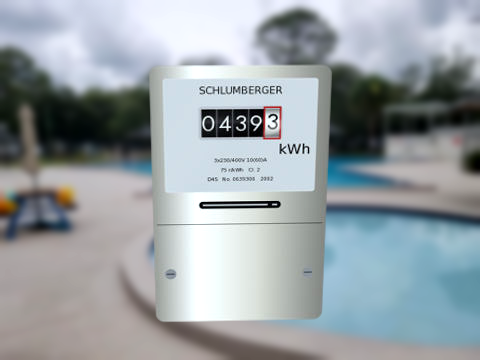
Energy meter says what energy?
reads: 439.3 kWh
